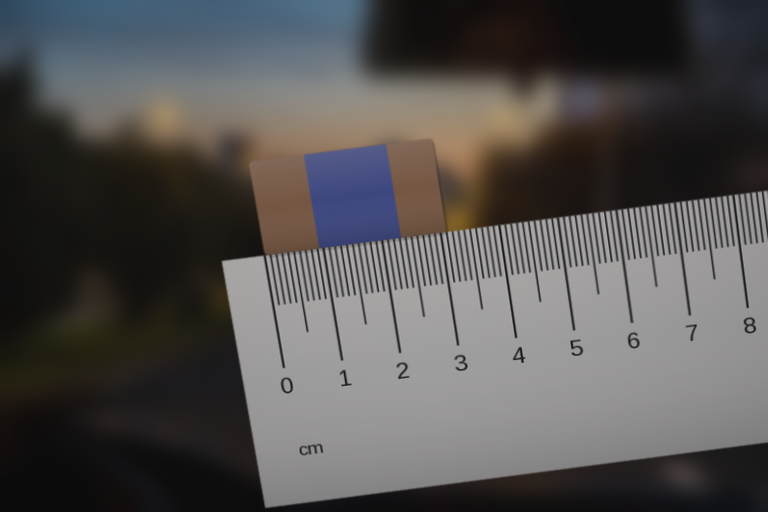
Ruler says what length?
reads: 3.1 cm
